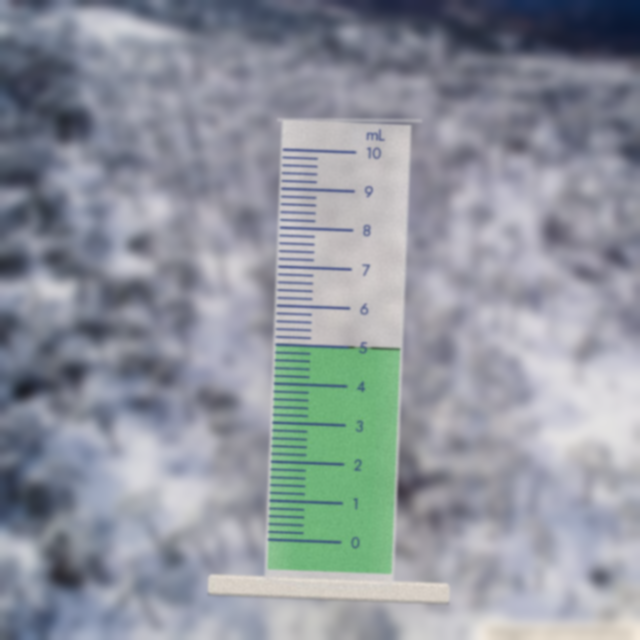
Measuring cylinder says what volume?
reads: 5 mL
